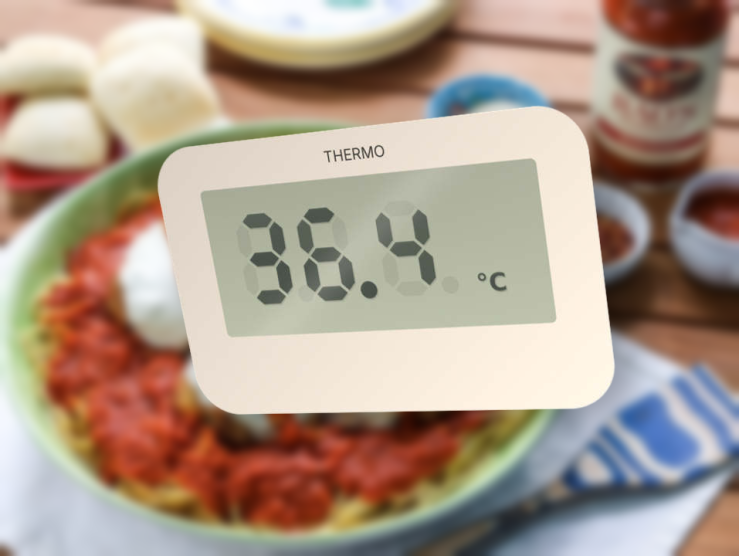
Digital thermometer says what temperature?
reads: 36.4 °C
